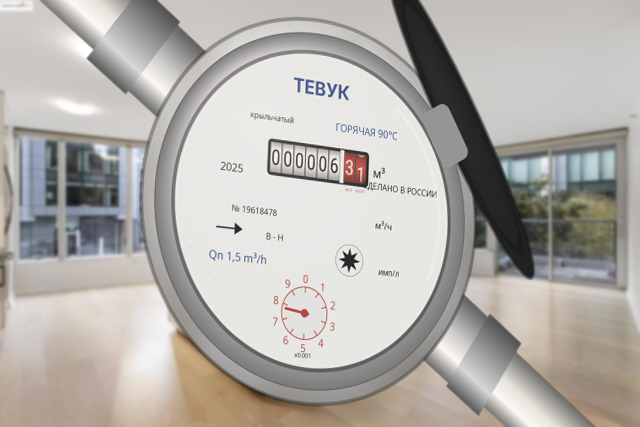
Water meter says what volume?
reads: 6.307 m³
